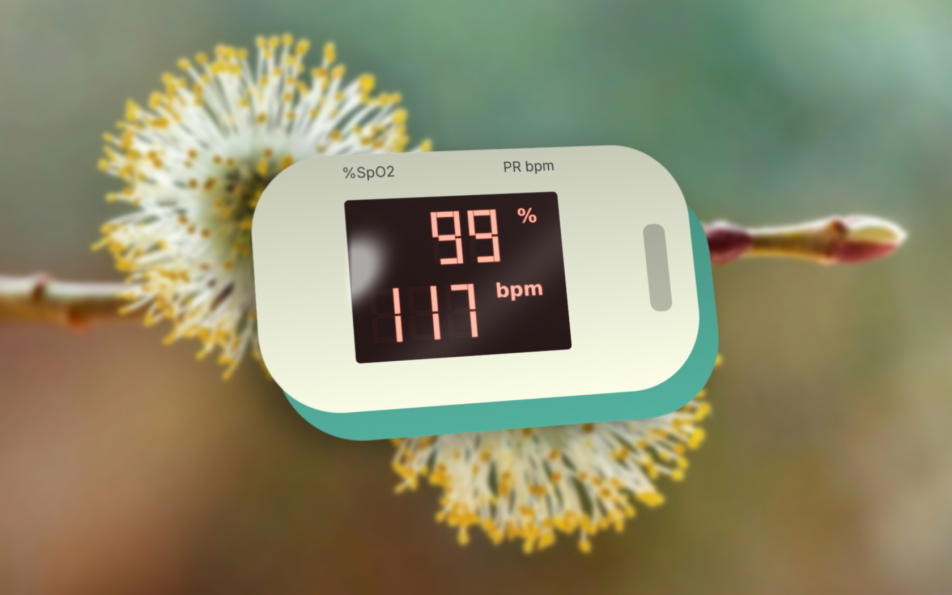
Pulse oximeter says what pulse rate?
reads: 117 bpm
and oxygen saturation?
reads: 99 %
